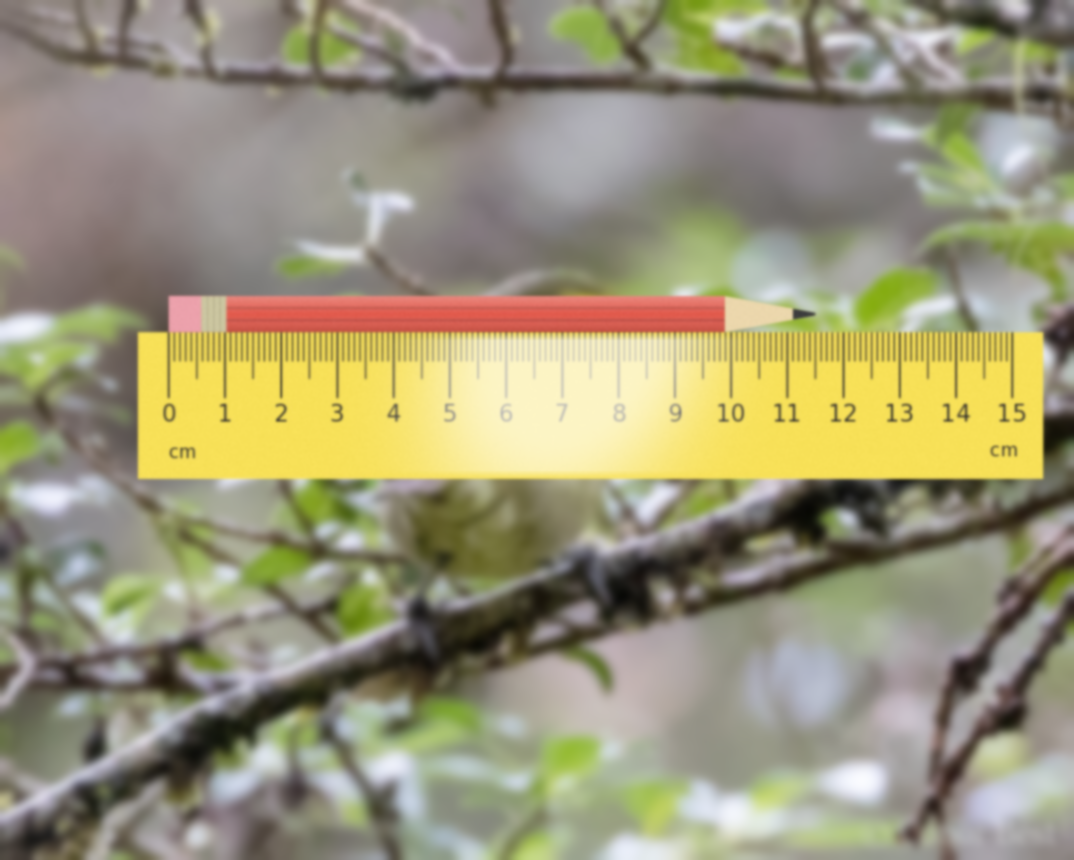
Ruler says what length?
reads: 11.5 cm
